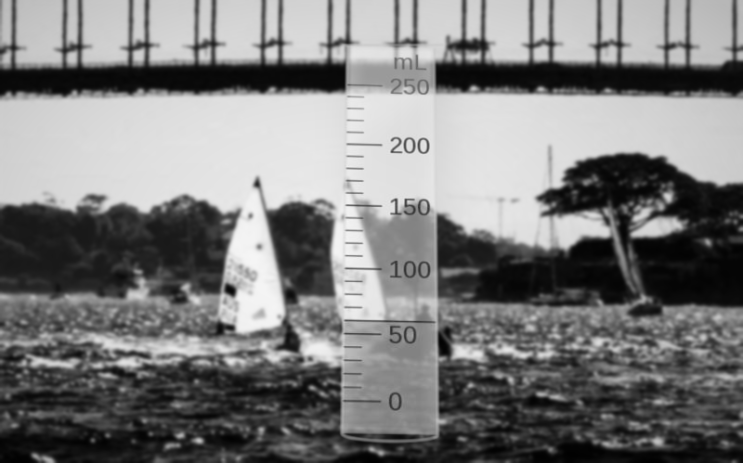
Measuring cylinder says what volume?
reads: 60 mL
